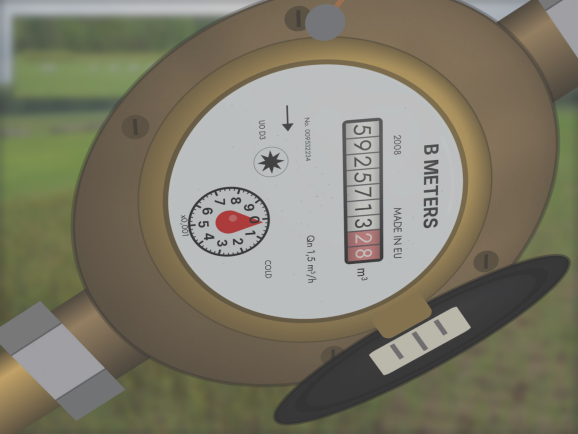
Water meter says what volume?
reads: 5925713.280 m³
